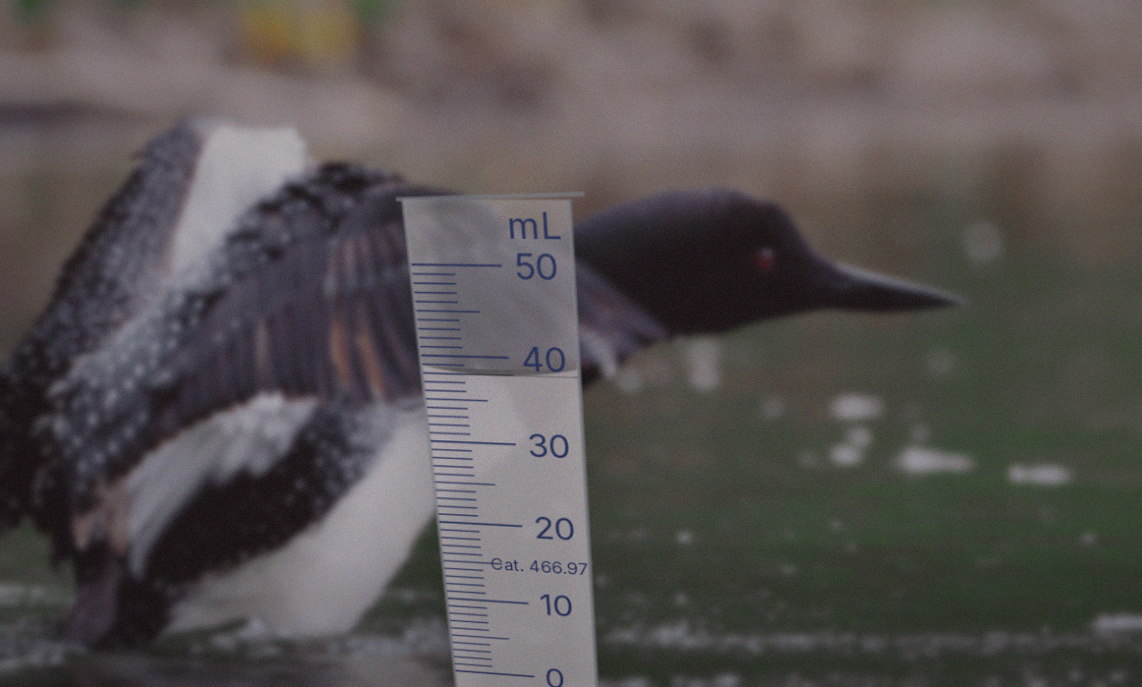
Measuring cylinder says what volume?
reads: 38 mL
